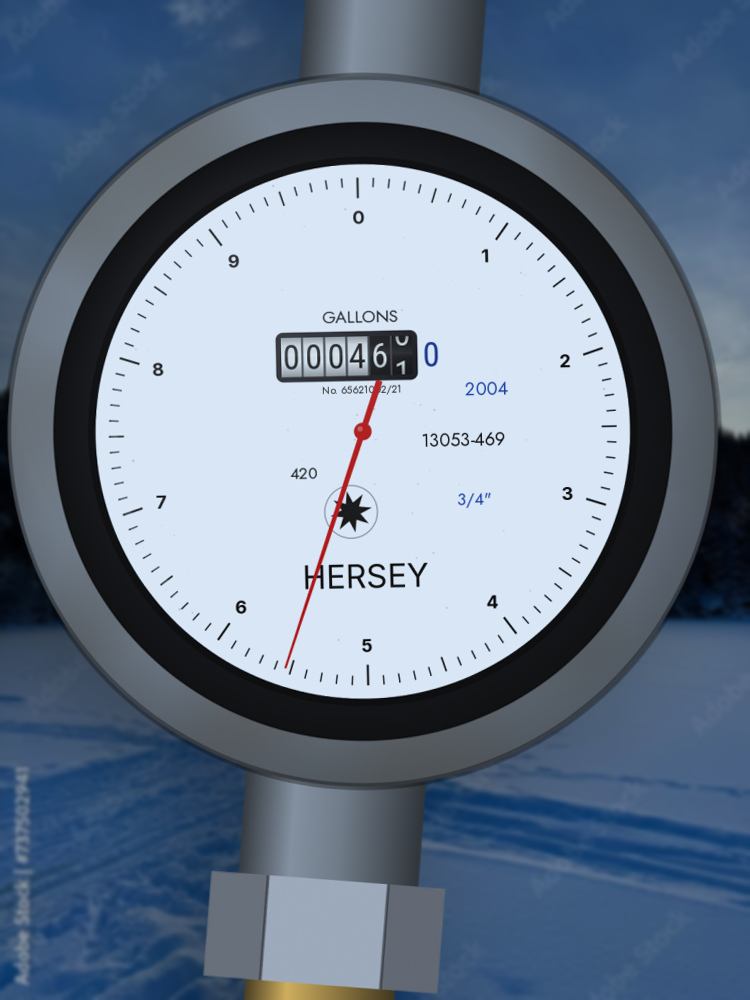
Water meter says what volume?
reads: 4605.5 gal
